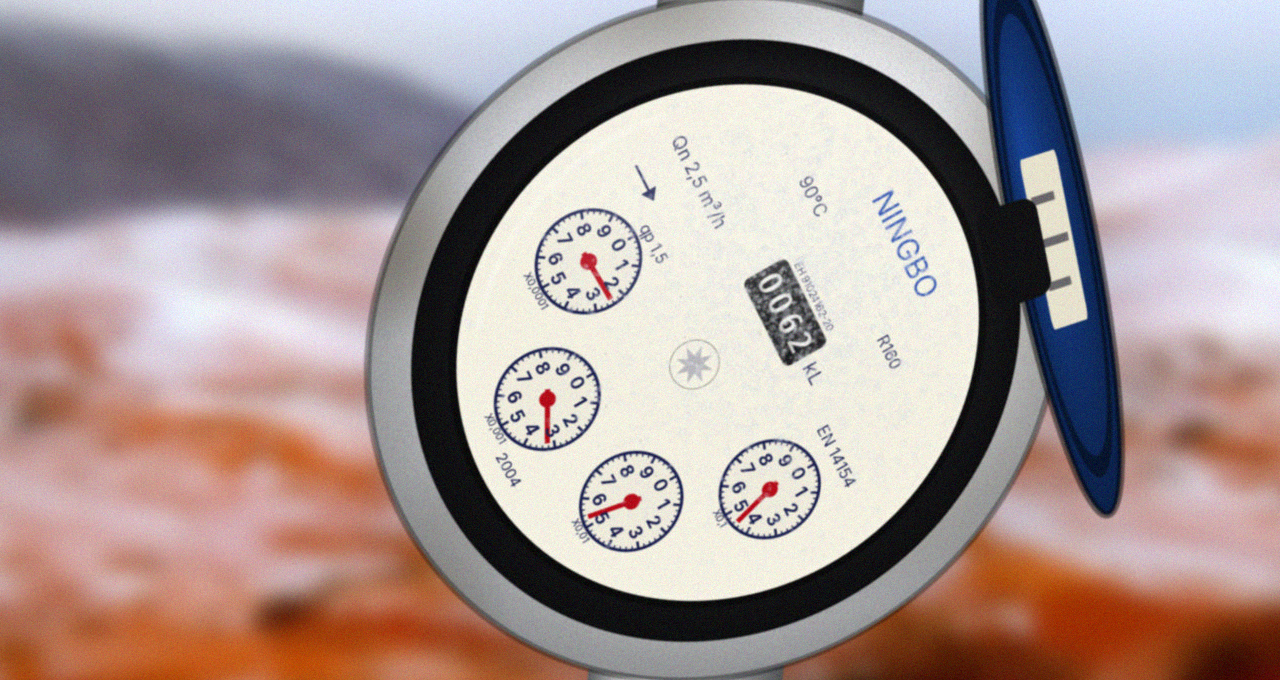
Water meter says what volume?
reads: 62.4532 kL
